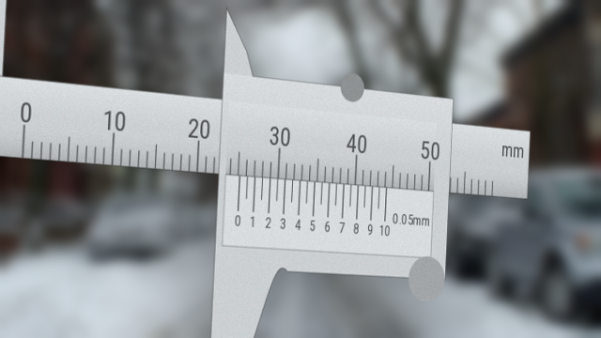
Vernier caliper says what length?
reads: 25.2 mm
